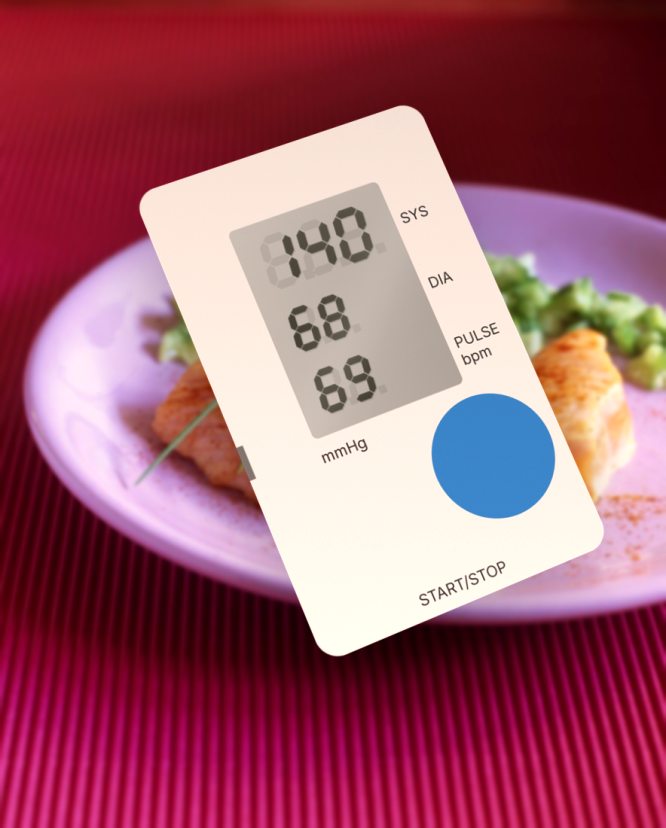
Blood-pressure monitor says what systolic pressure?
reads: 140 mmHg
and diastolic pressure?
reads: 68 mmHg
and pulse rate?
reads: 69 bpm
